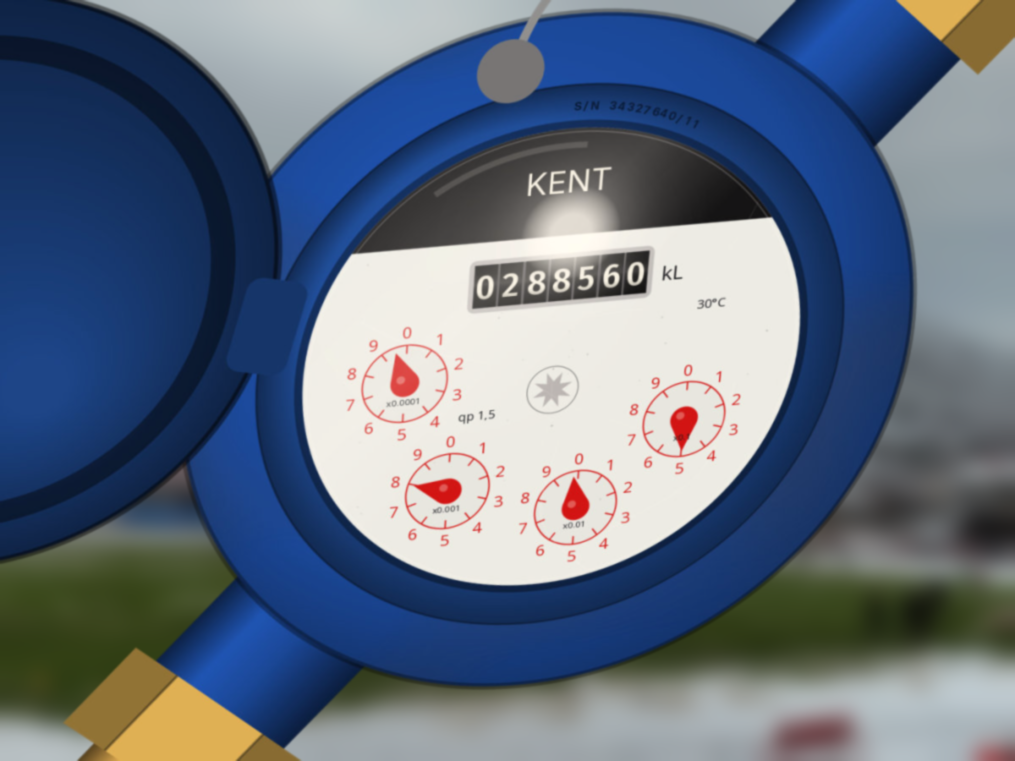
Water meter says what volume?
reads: 288560.4979 kL
